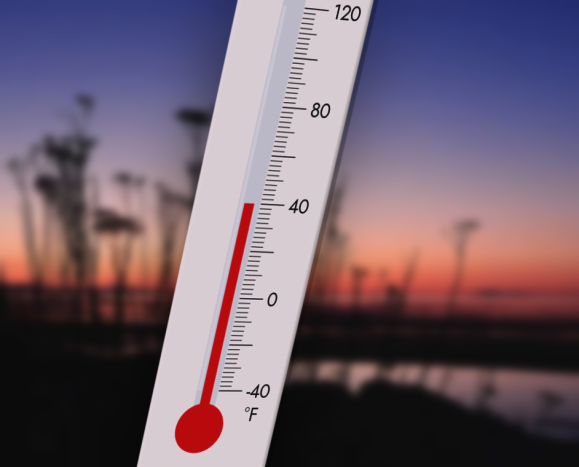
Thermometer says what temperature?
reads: 40 °F
